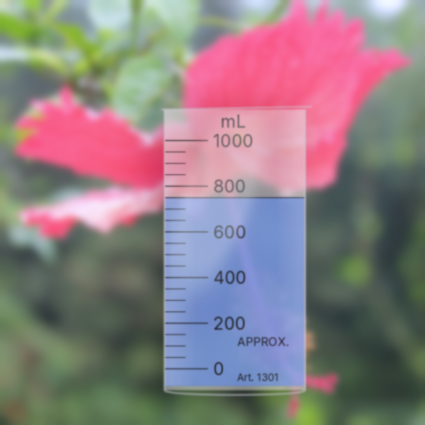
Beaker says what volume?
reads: 750 mL
